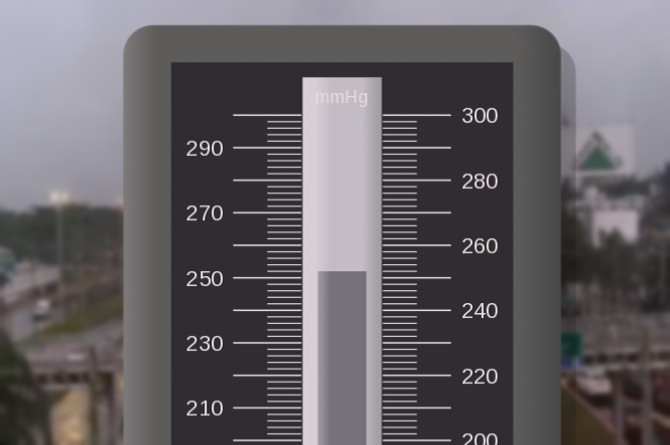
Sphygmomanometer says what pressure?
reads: 252 mmHg
